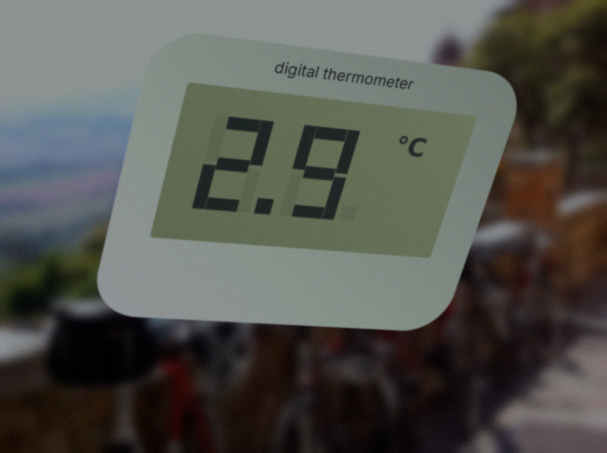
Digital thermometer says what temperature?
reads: 2.9 °C
